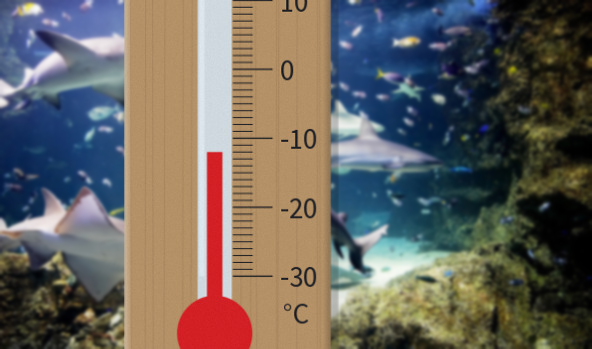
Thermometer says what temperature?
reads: -12 °C
